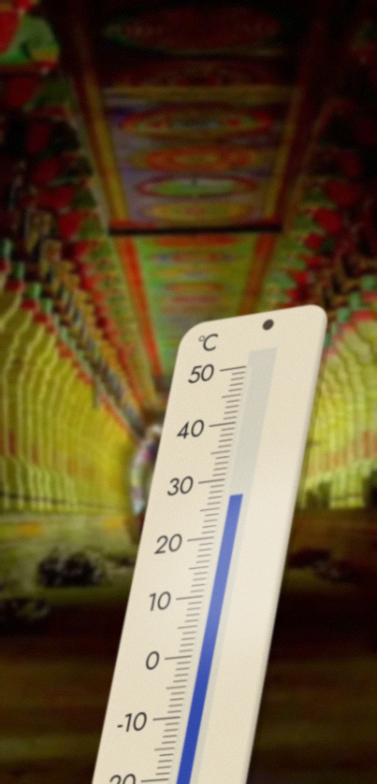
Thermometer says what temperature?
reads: 27 °C
